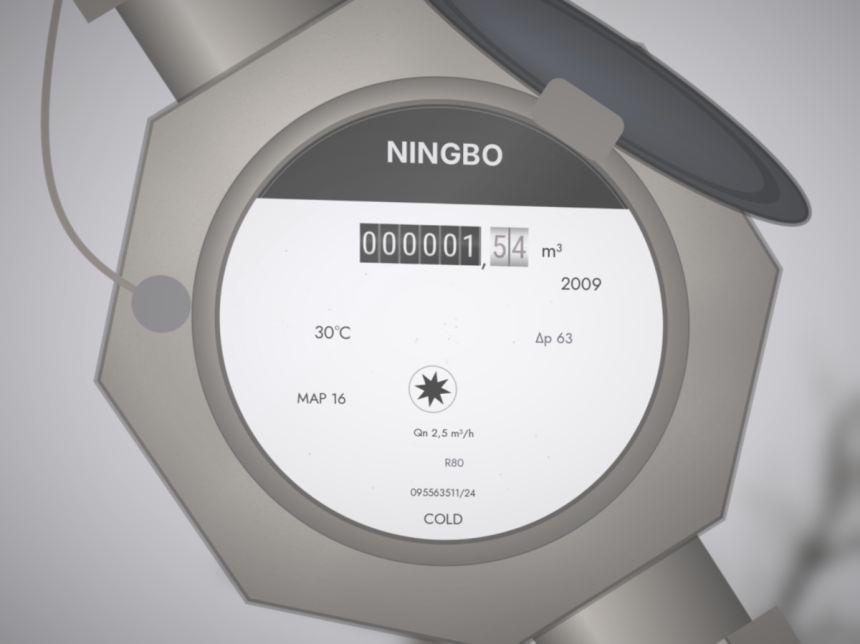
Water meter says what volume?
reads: 1.54 m³
